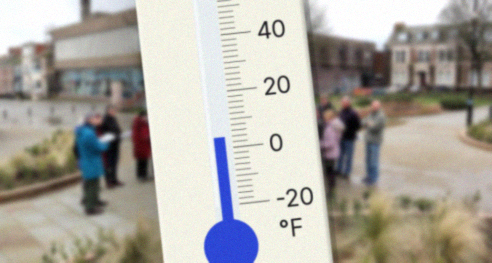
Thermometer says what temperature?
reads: 4 °F
